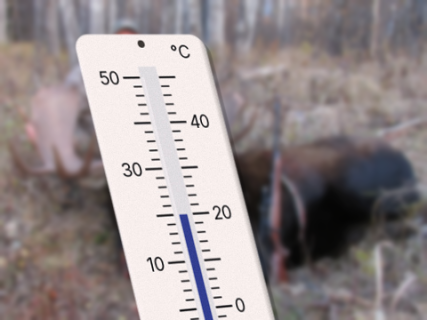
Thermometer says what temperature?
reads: 20 °C
